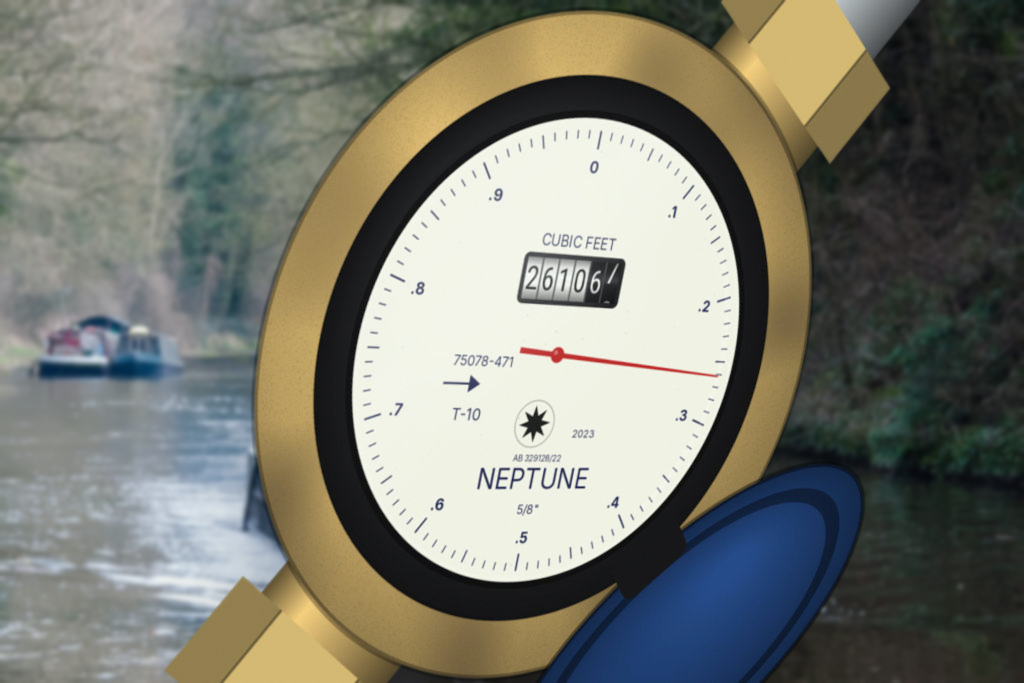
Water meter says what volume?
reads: 261067.26 ft³
